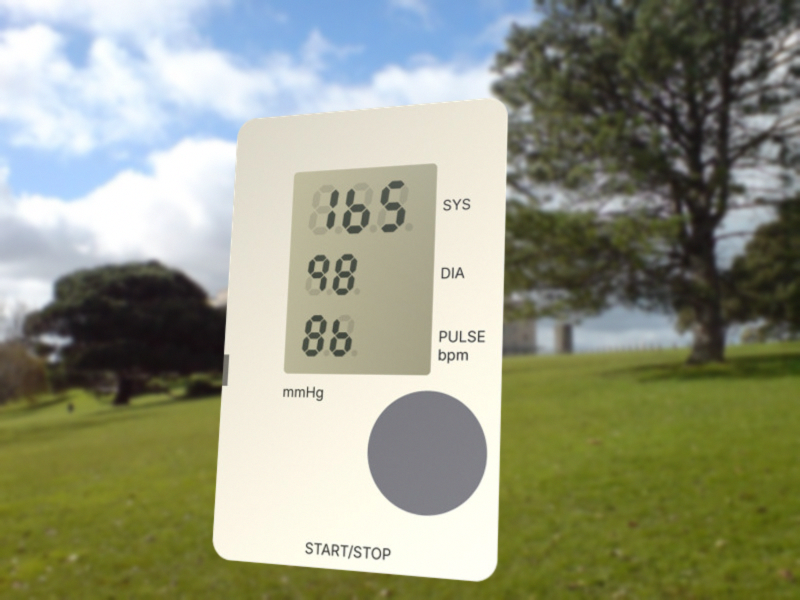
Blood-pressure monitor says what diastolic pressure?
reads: 98 mmHg
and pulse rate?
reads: 86 bpm
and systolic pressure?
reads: 165 mmHg
